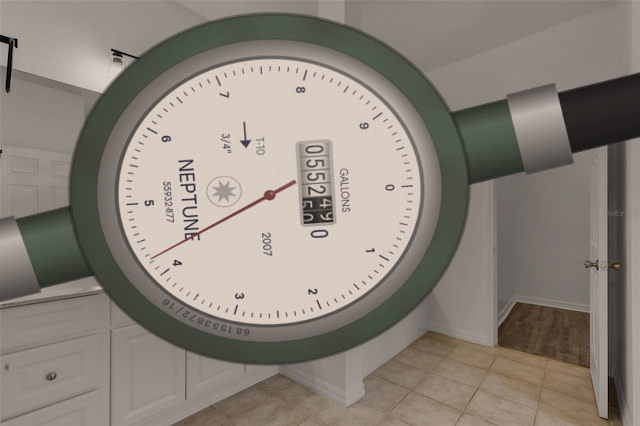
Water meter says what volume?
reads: 552494.2 gal
